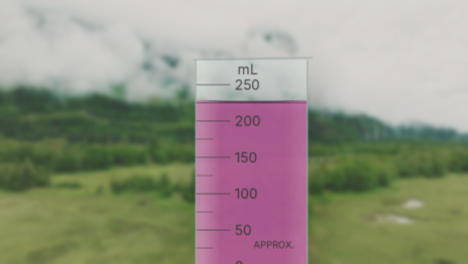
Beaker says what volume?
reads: 225 mL
